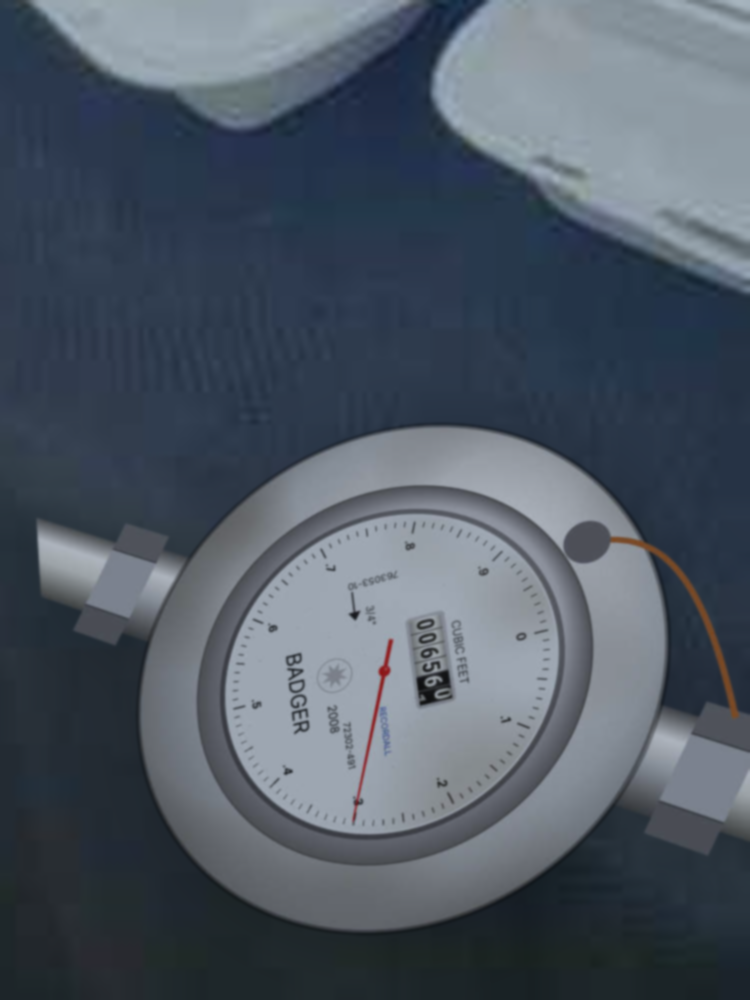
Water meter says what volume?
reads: 6560.30 ft³
